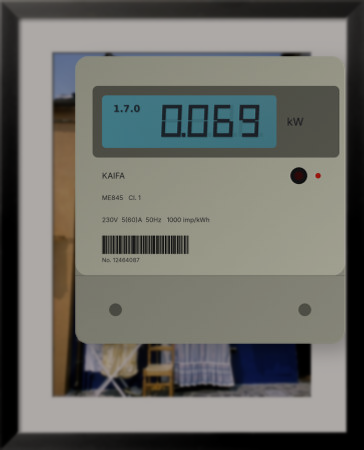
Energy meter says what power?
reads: 0.069 kW
